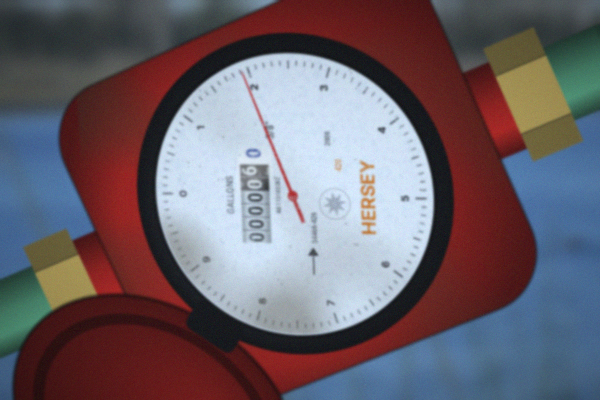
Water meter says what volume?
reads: 61.9 gal
